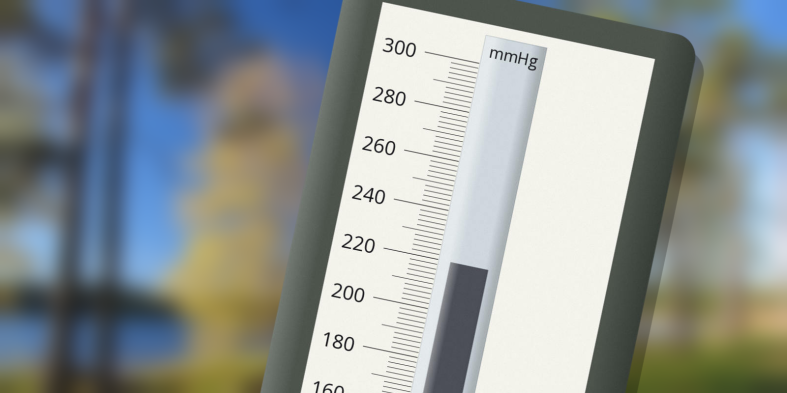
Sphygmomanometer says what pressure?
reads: 220 mmHg
